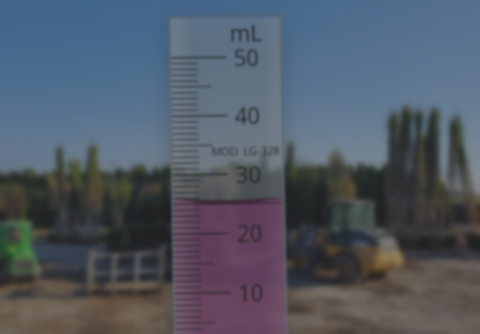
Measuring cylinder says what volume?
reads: 25 mL
